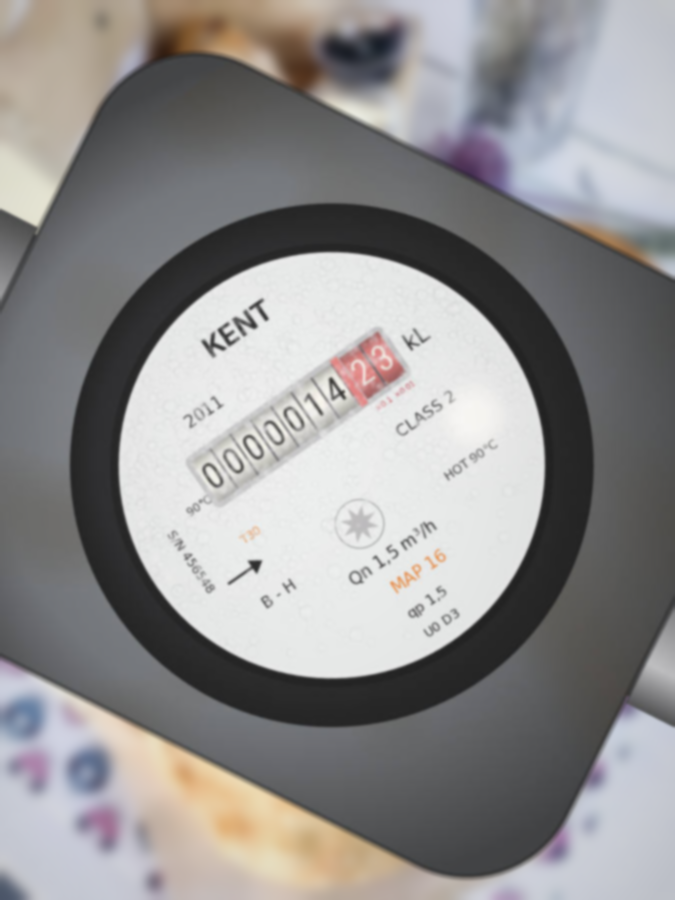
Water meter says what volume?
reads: 14.23 kL
